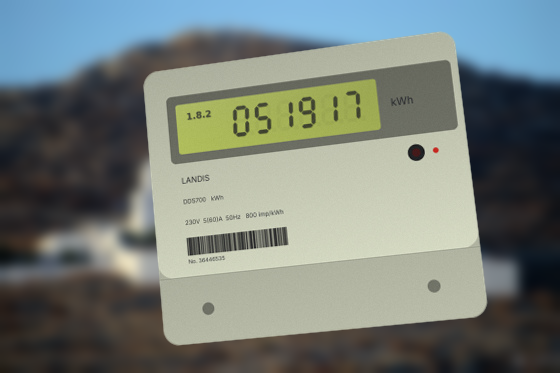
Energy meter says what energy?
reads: 51917 kWh
